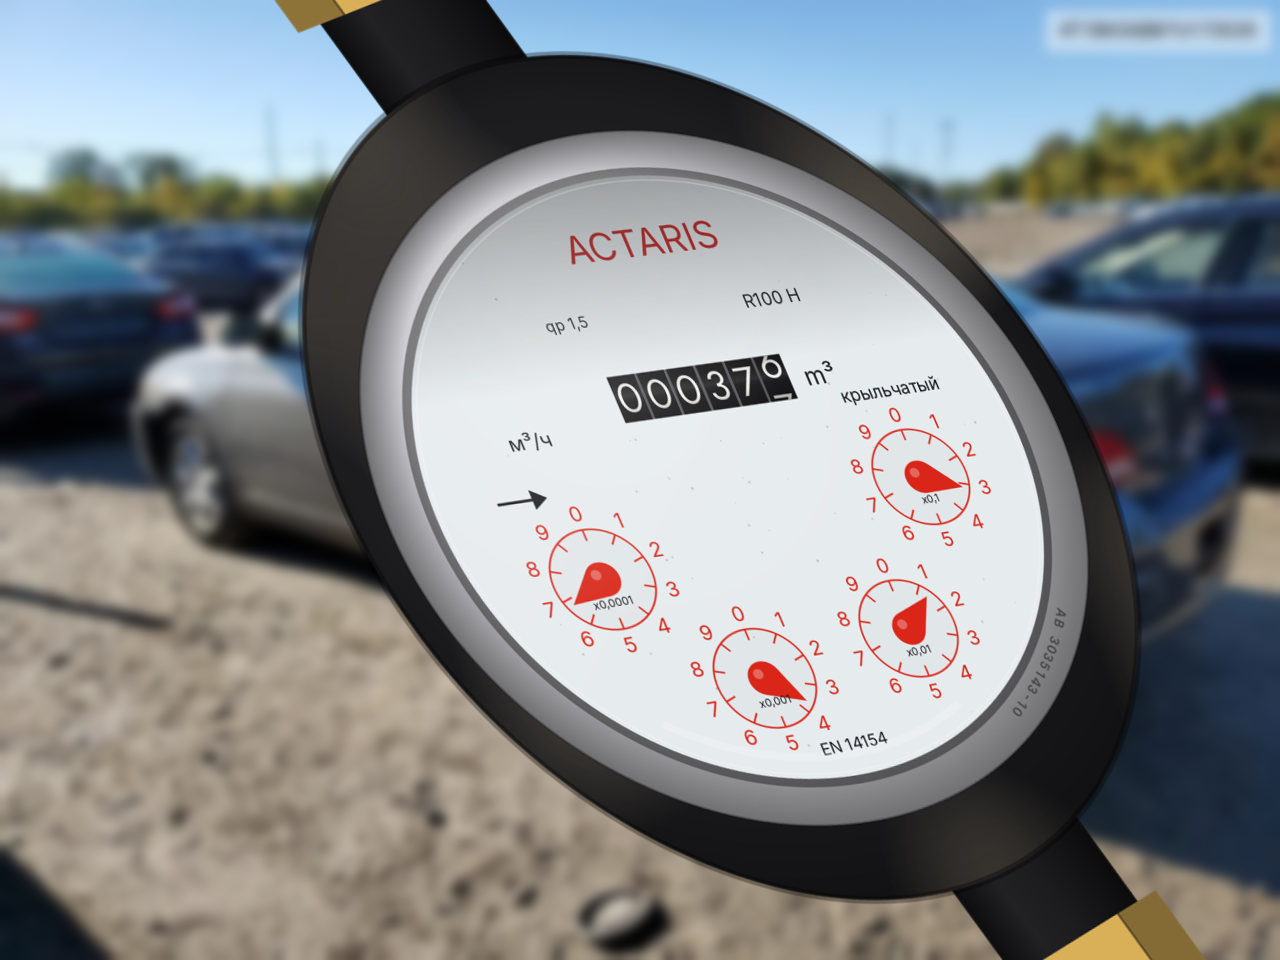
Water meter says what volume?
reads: 376.3136 m³
